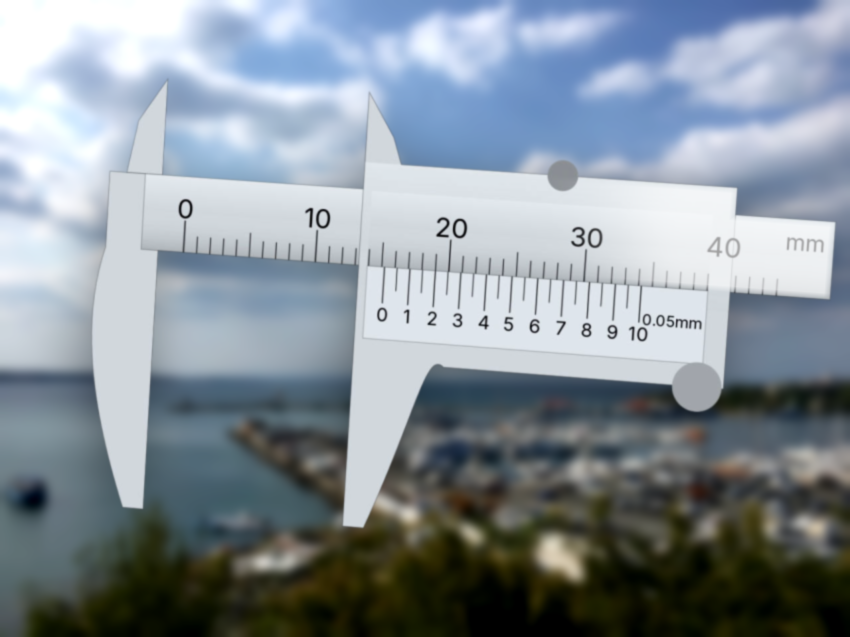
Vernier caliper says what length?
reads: 15.2 mm
